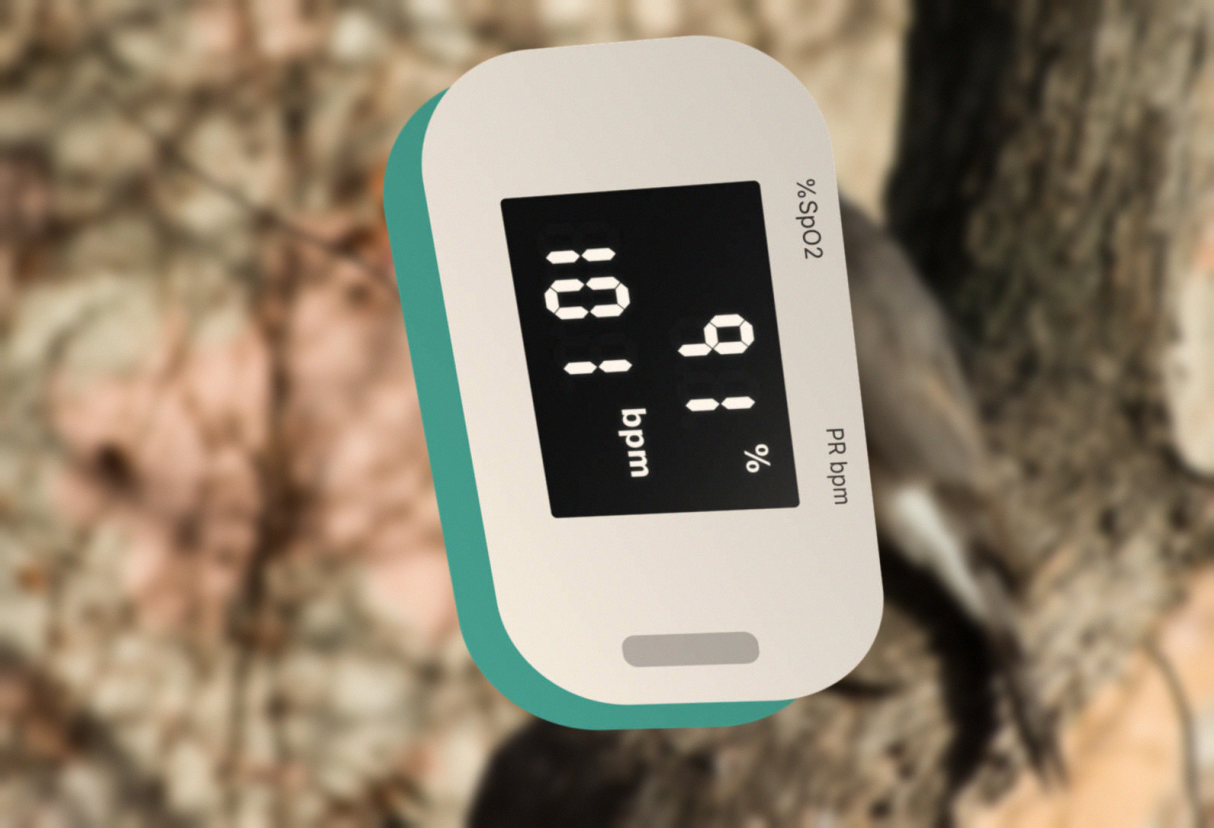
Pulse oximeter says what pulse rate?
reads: 101 bpm
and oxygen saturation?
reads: 91 %
